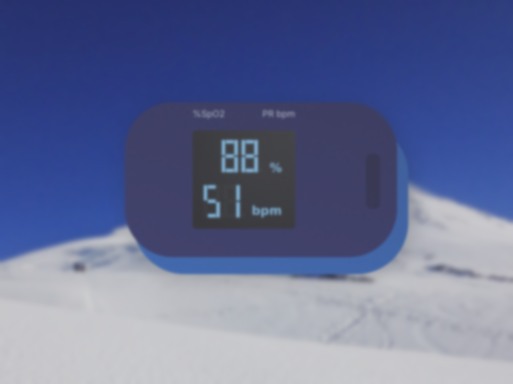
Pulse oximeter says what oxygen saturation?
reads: 88 %
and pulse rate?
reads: 51 bpm
